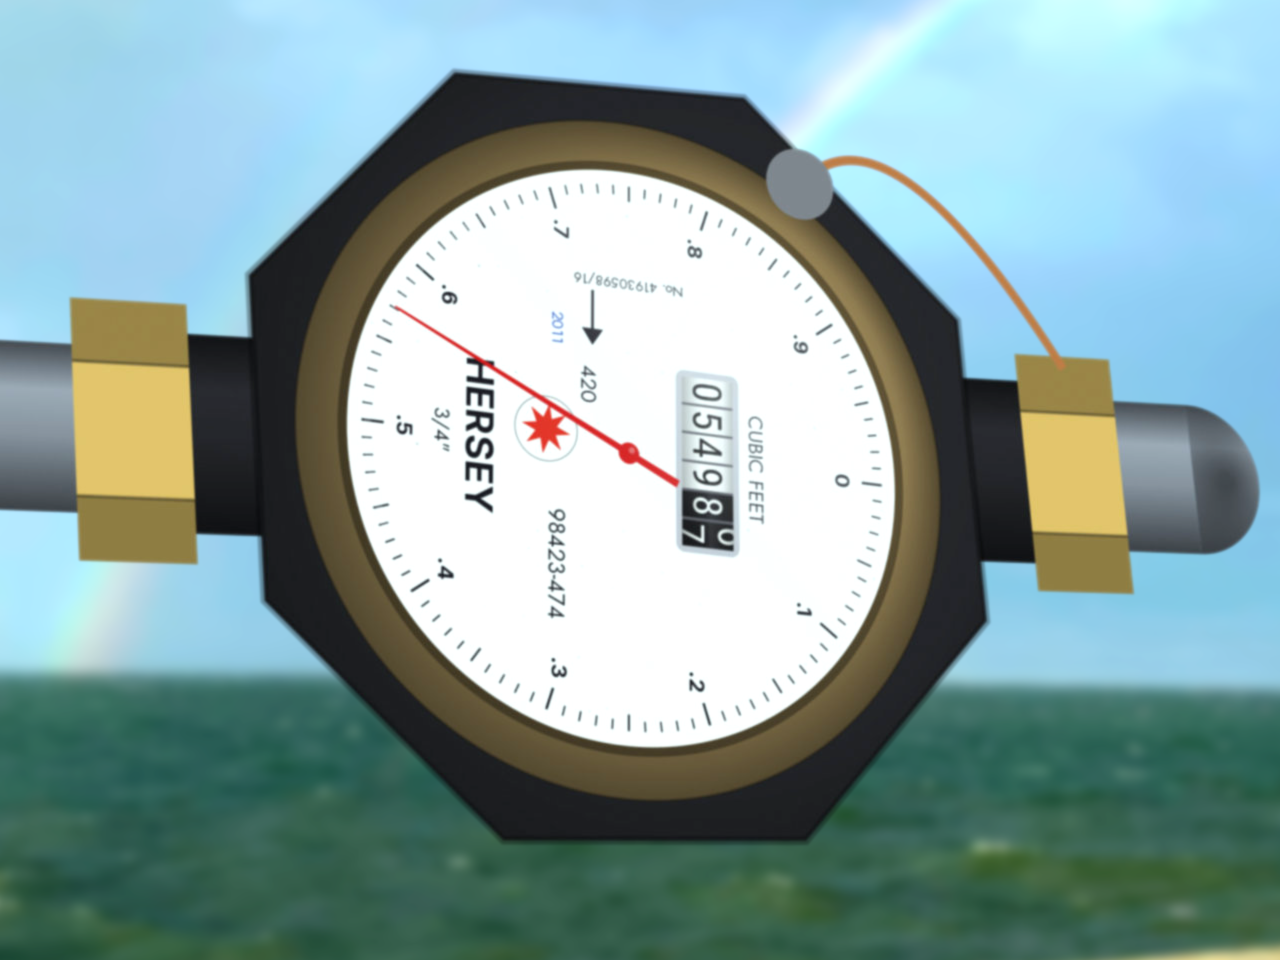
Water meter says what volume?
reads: 54986.57 ft³
